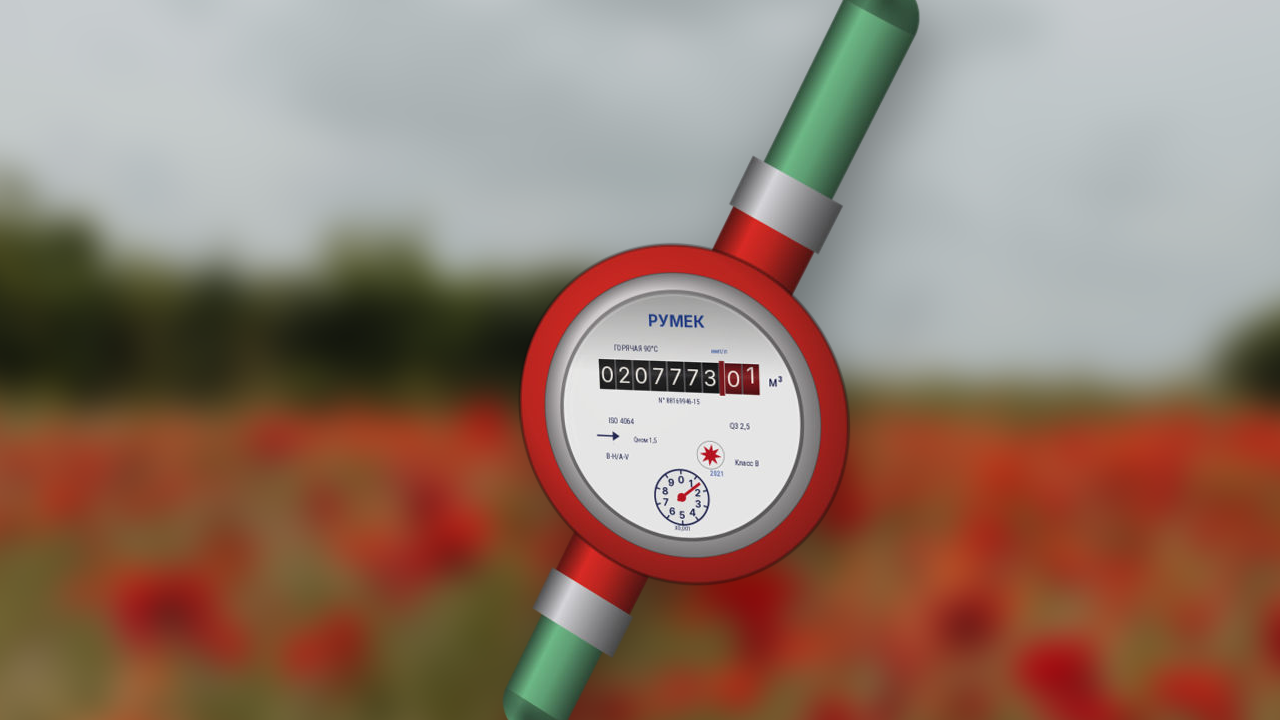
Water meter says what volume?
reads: 207773.011 m³
